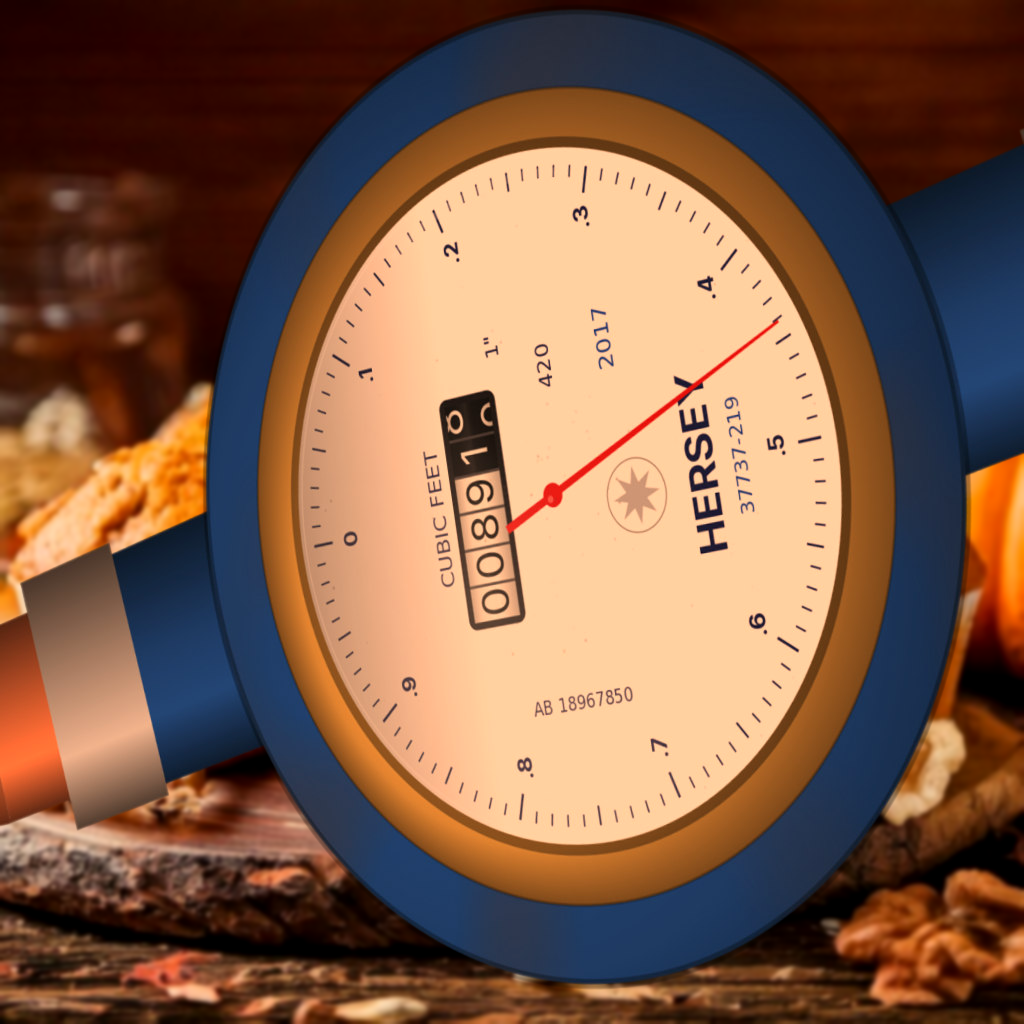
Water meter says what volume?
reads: 8918.44 ft³
